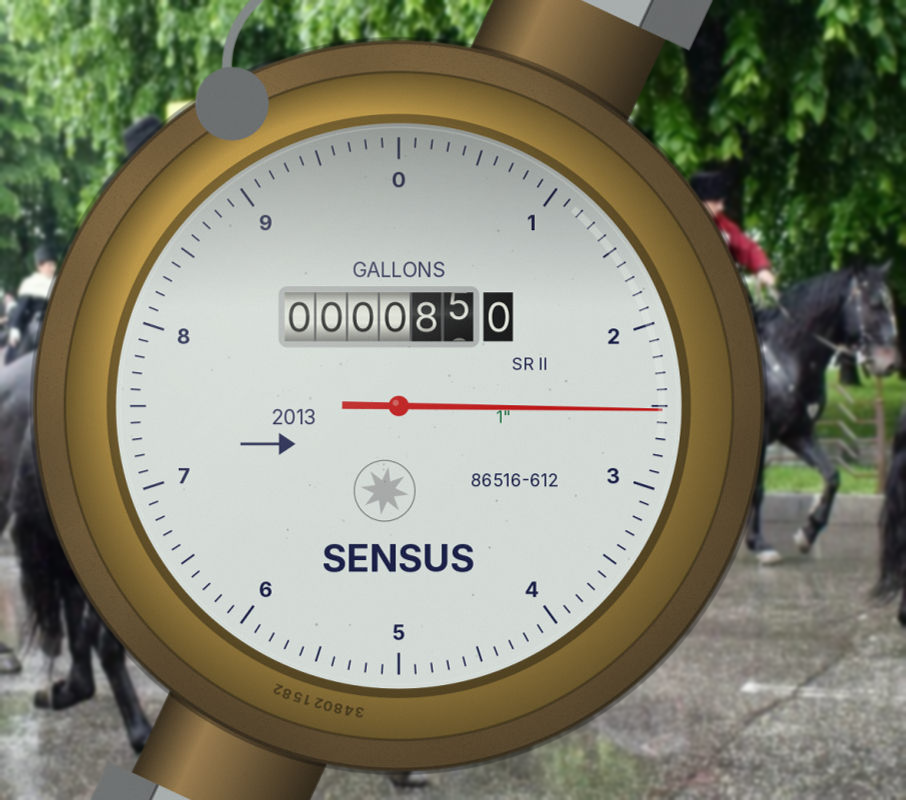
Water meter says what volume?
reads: 852.5 gal
